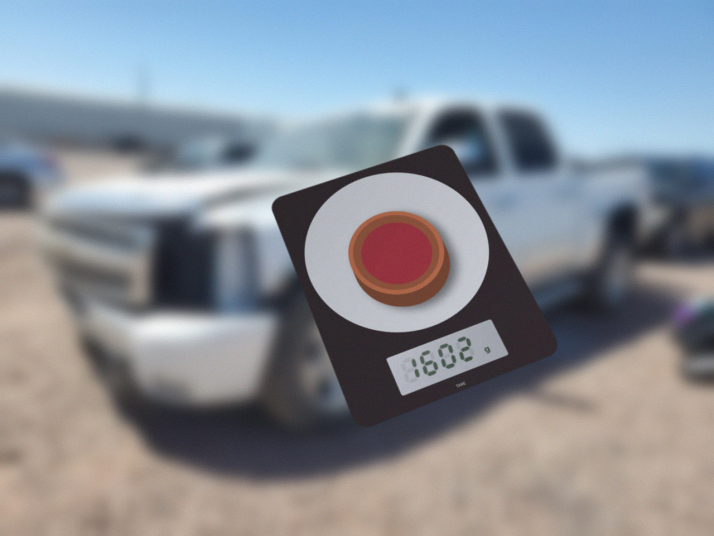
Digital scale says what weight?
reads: 1602 g
